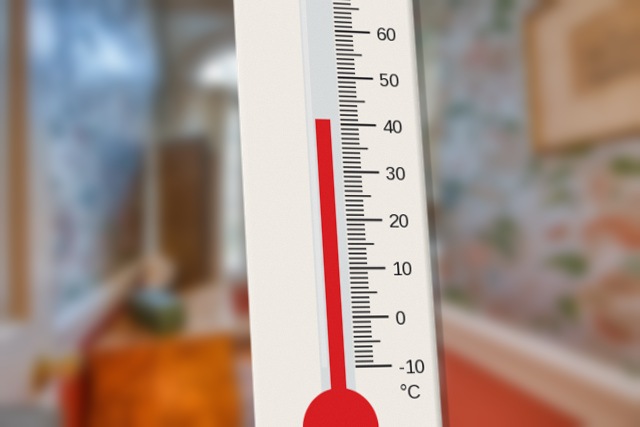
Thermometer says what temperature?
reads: 41 °C
